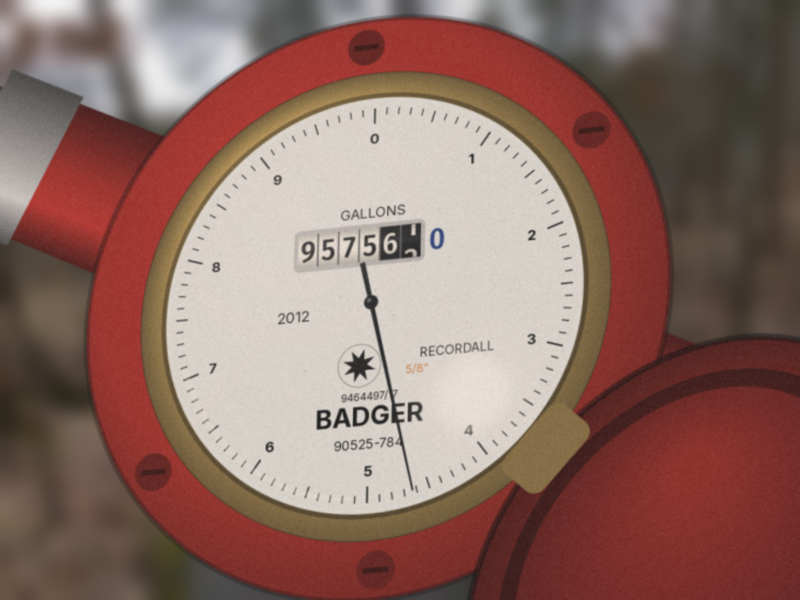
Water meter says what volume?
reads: 9575614.6 gal
